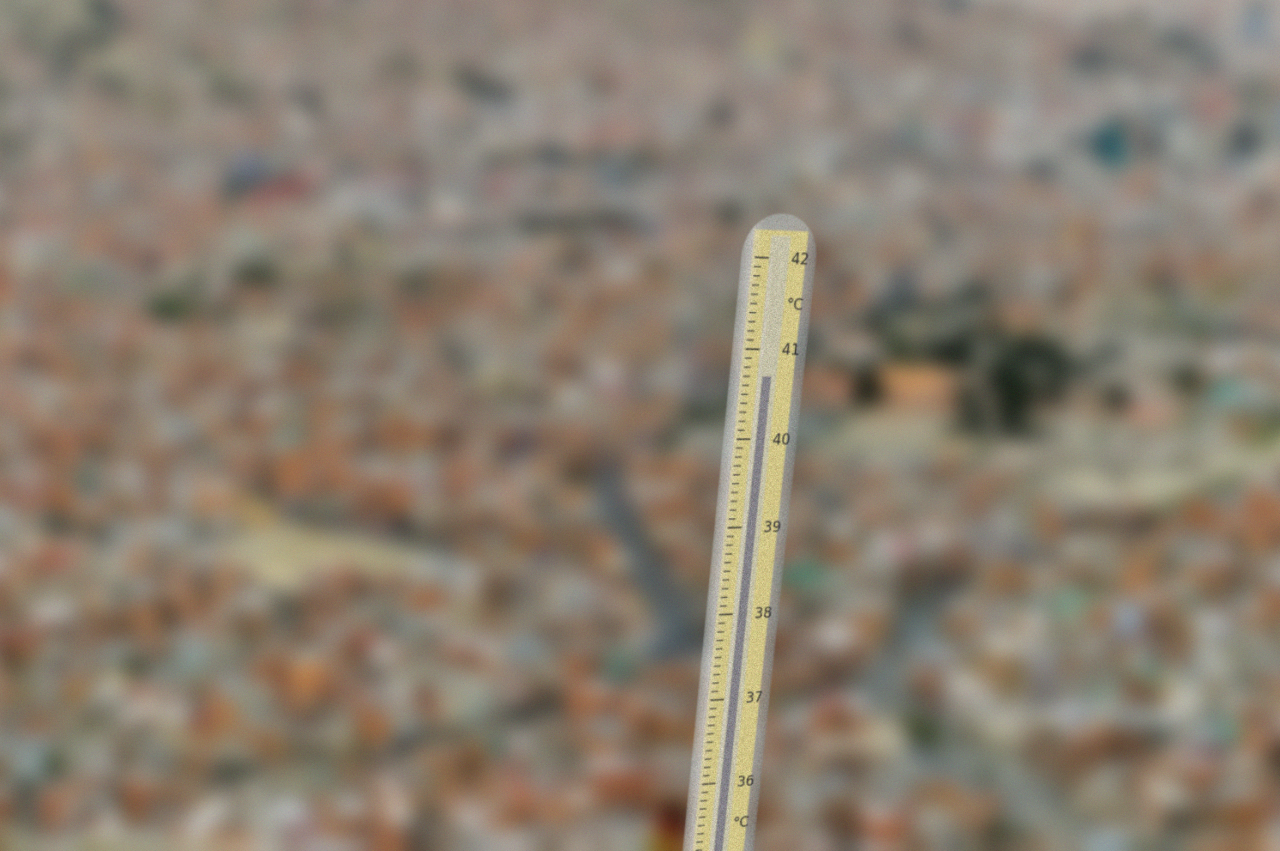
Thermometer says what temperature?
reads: 40.7 °C
